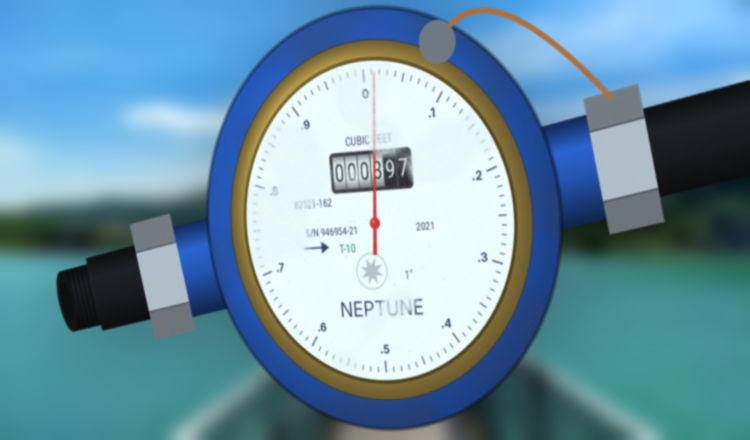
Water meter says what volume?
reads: 397.01 ft³
